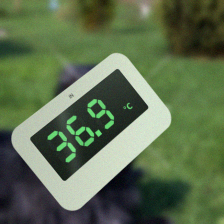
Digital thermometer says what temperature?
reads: 36.9 °C
